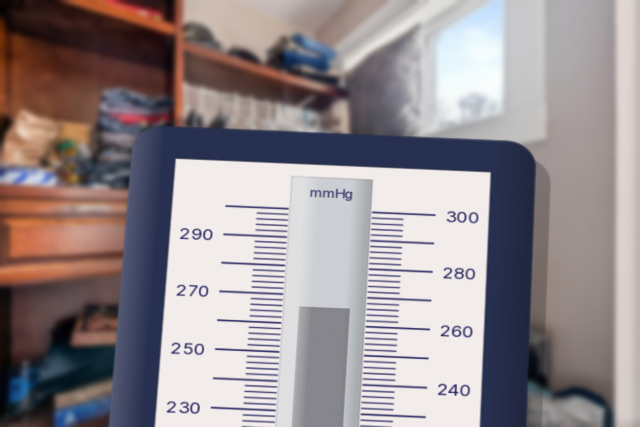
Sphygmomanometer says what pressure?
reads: 266 mmHg
